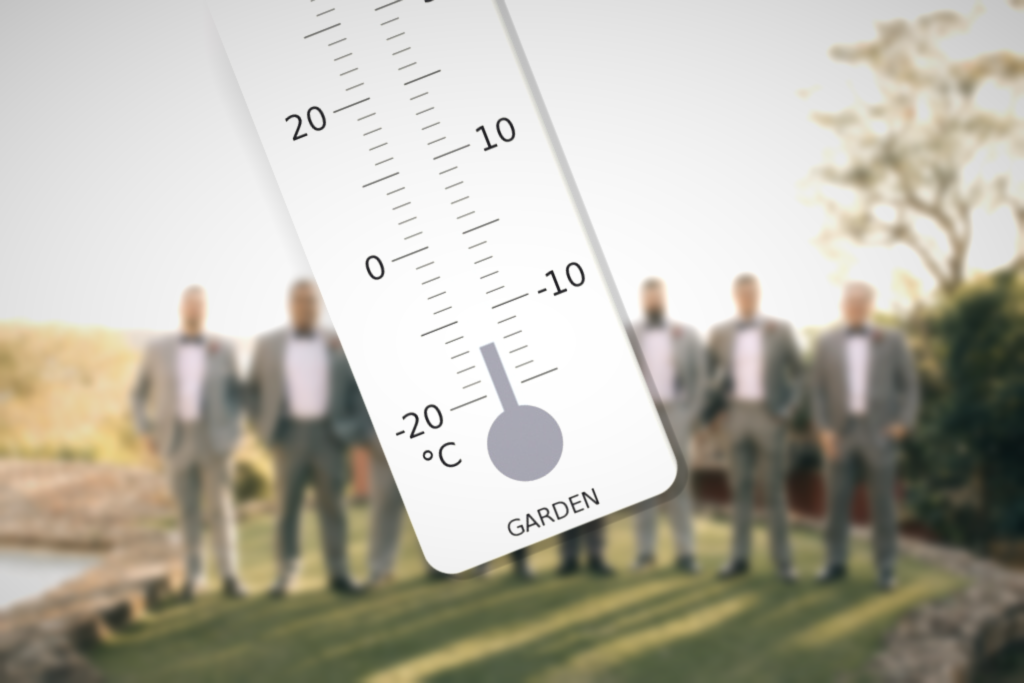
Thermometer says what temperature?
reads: -14 °C
